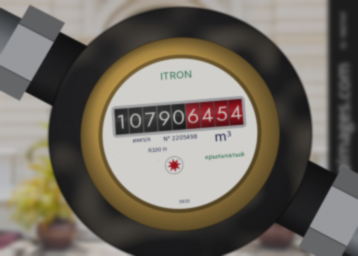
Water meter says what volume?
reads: 10790.6454 m³
